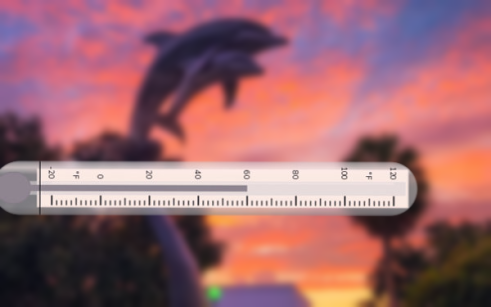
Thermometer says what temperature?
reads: 60 °F
